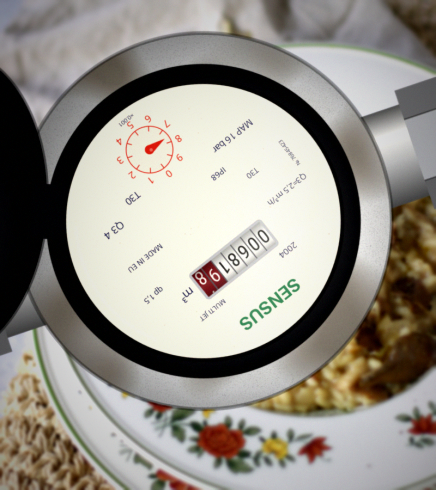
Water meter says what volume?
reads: 681.977 m³
